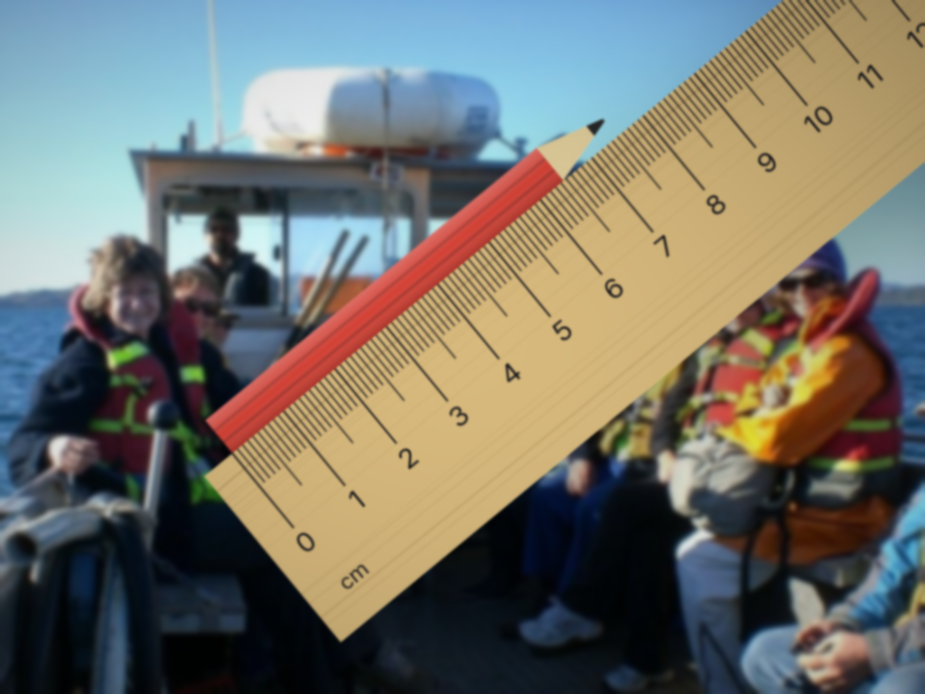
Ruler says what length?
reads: 7.5 cm
